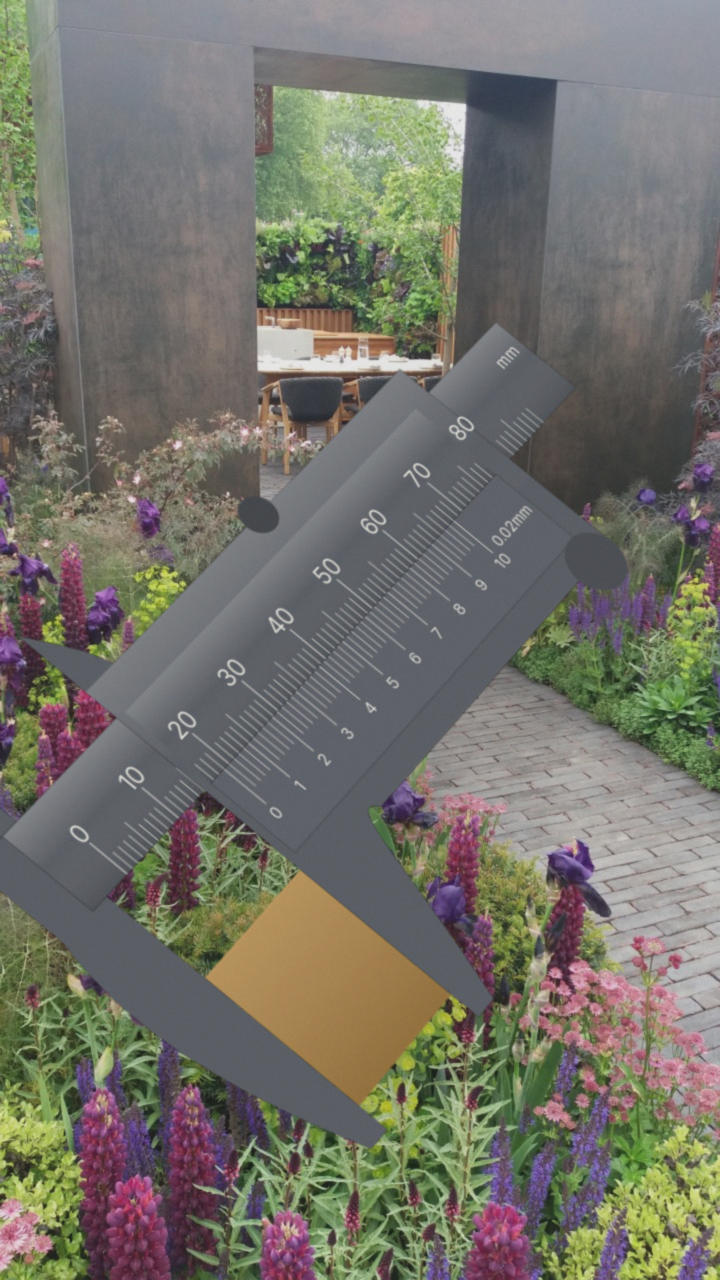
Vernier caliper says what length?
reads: 19.0 mm
